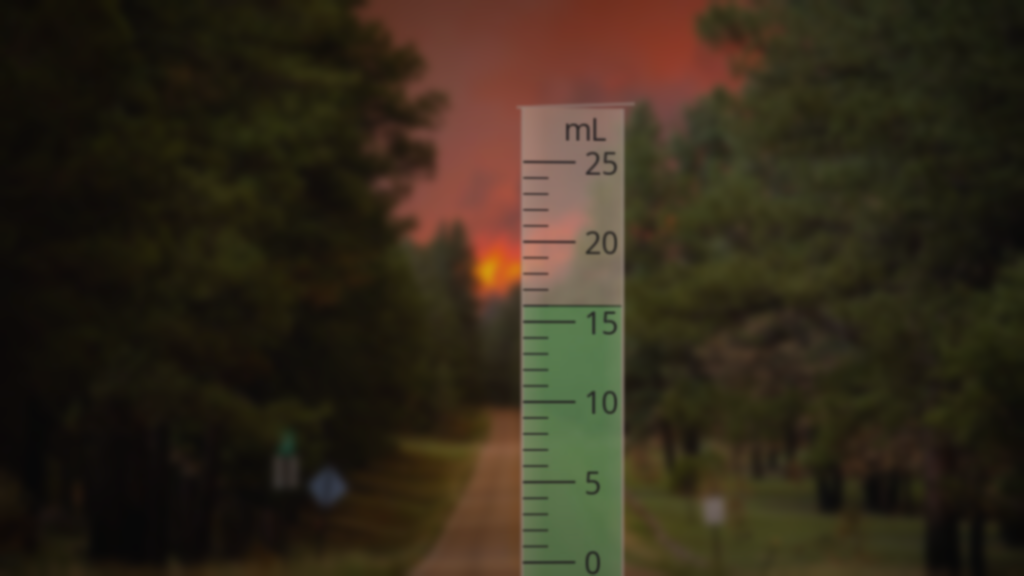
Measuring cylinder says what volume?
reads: 16 mL
